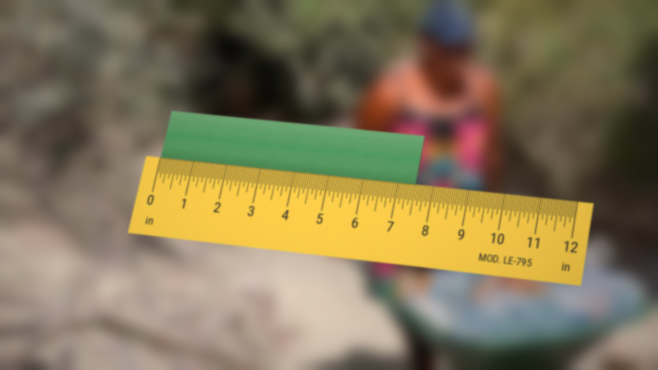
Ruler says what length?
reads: 7.5 in
